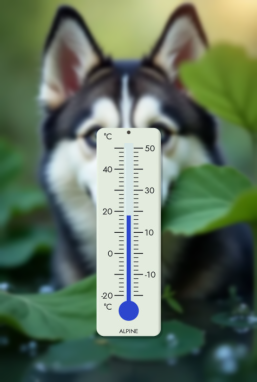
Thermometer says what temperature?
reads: 18 °C
